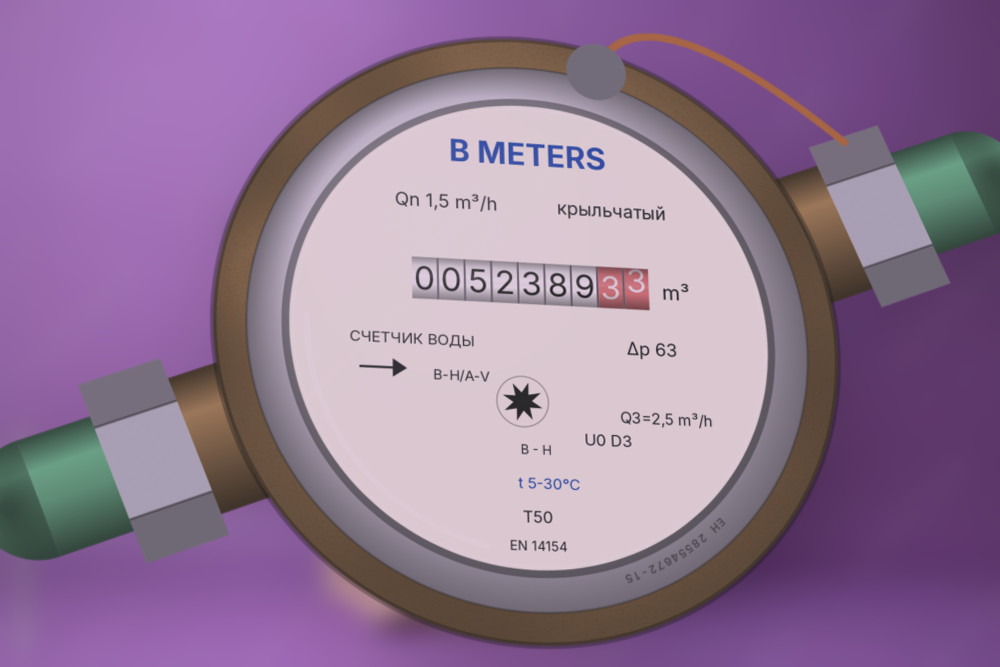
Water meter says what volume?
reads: 52389.33 m³
